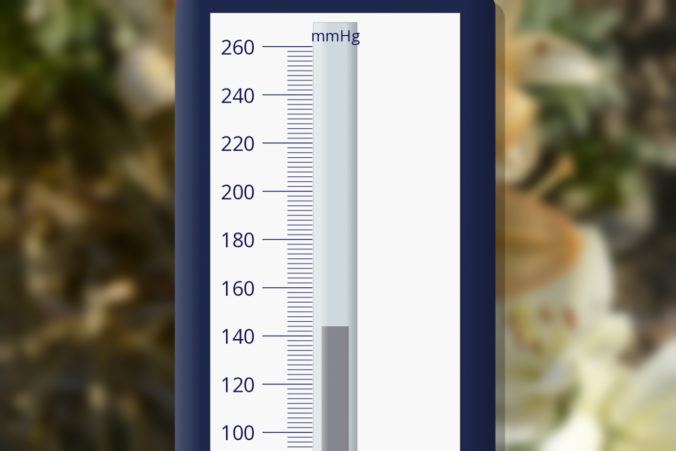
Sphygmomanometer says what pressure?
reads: 144 mmHg
